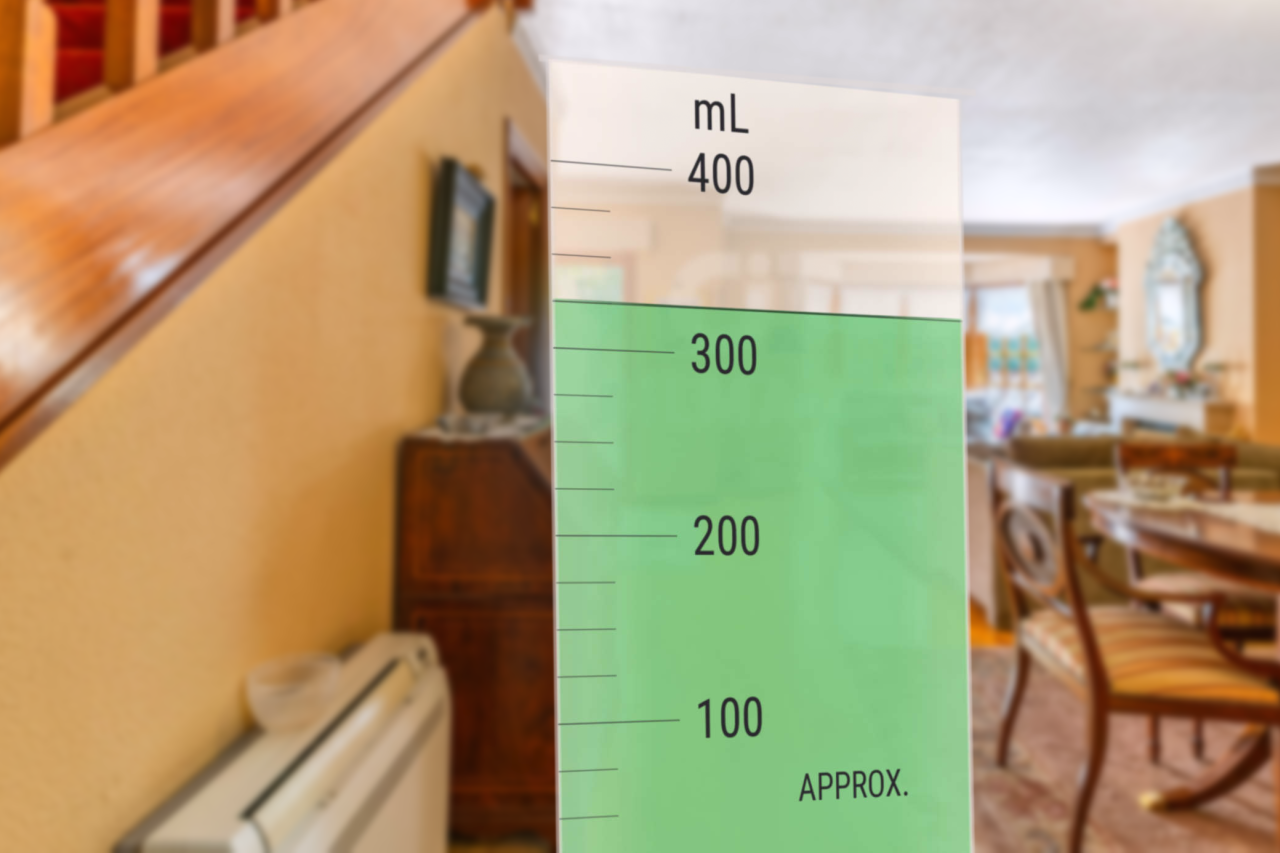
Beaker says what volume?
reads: 325 mL
